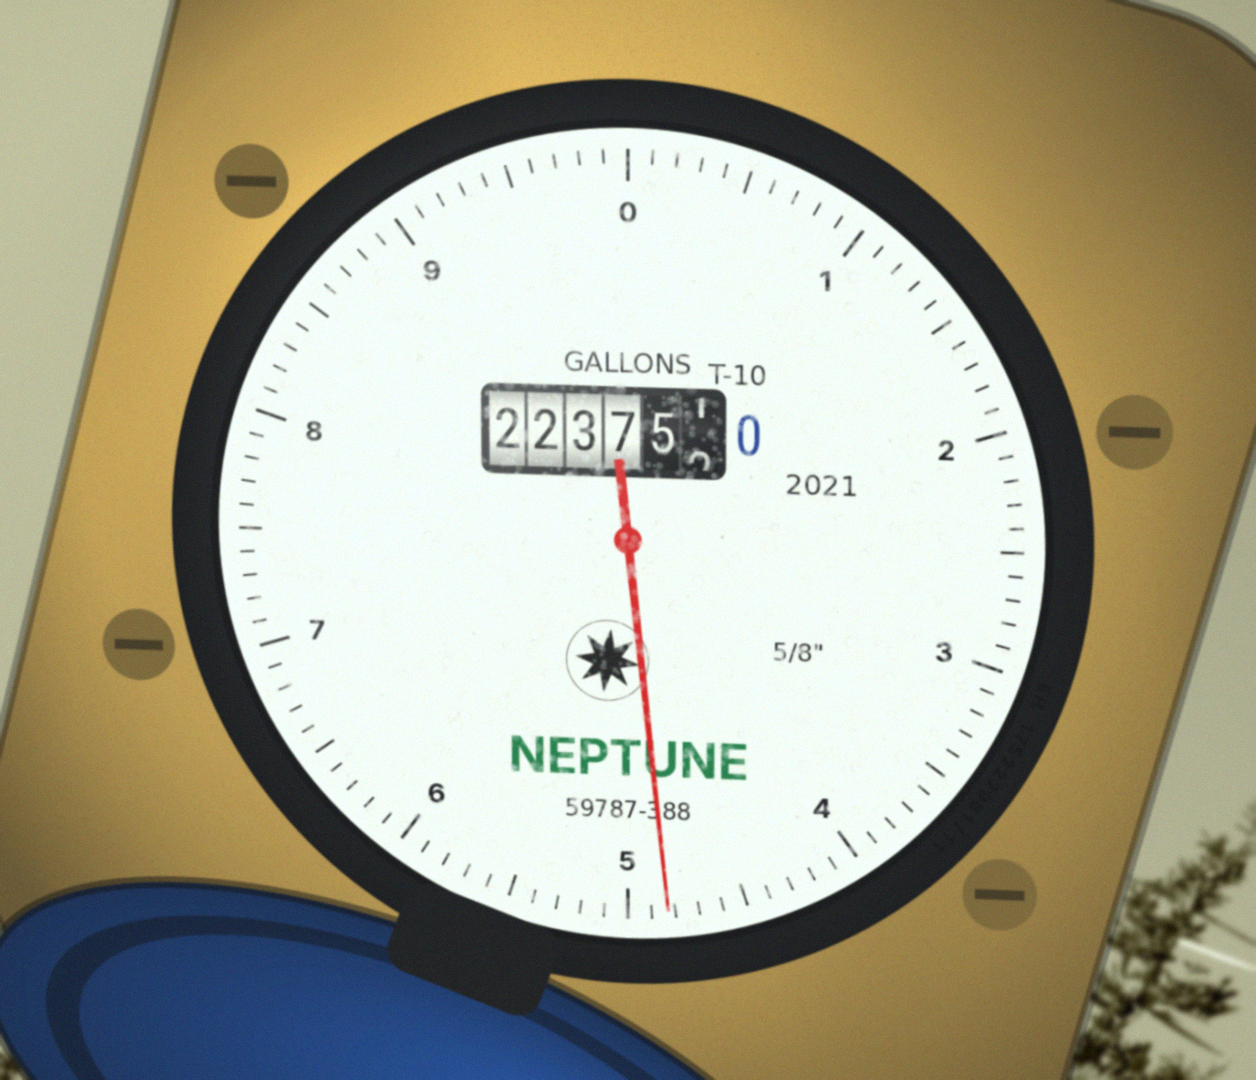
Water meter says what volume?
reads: 2237514.8 gal
